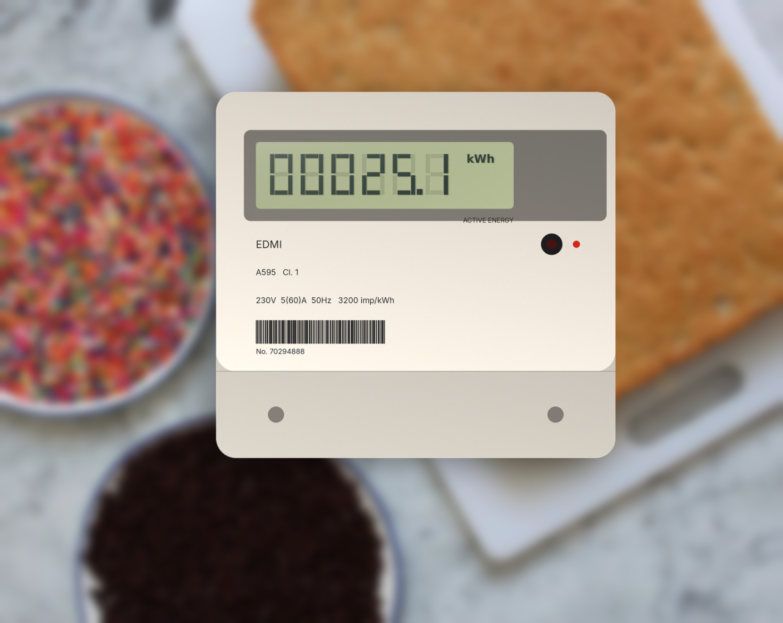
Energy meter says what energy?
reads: 25.1 kWh
